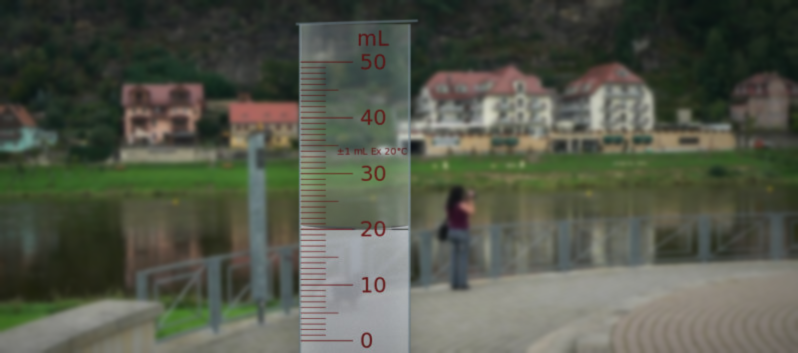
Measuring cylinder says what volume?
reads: 20 mL
